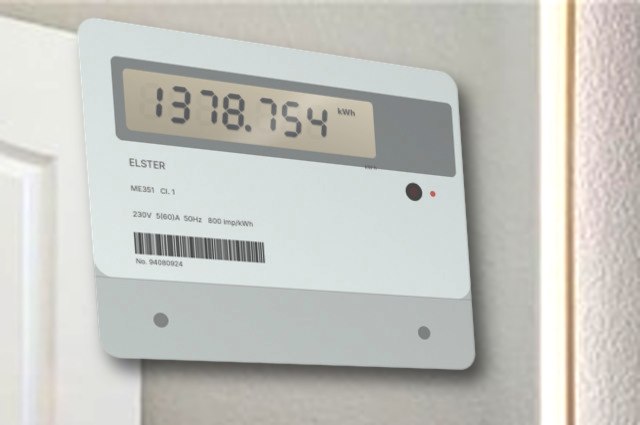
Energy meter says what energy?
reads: 1378.754 kWh
